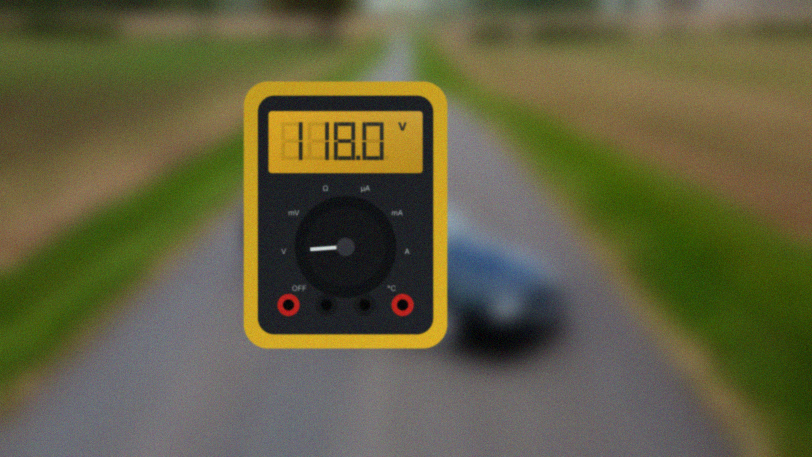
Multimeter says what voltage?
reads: 118.0 V
